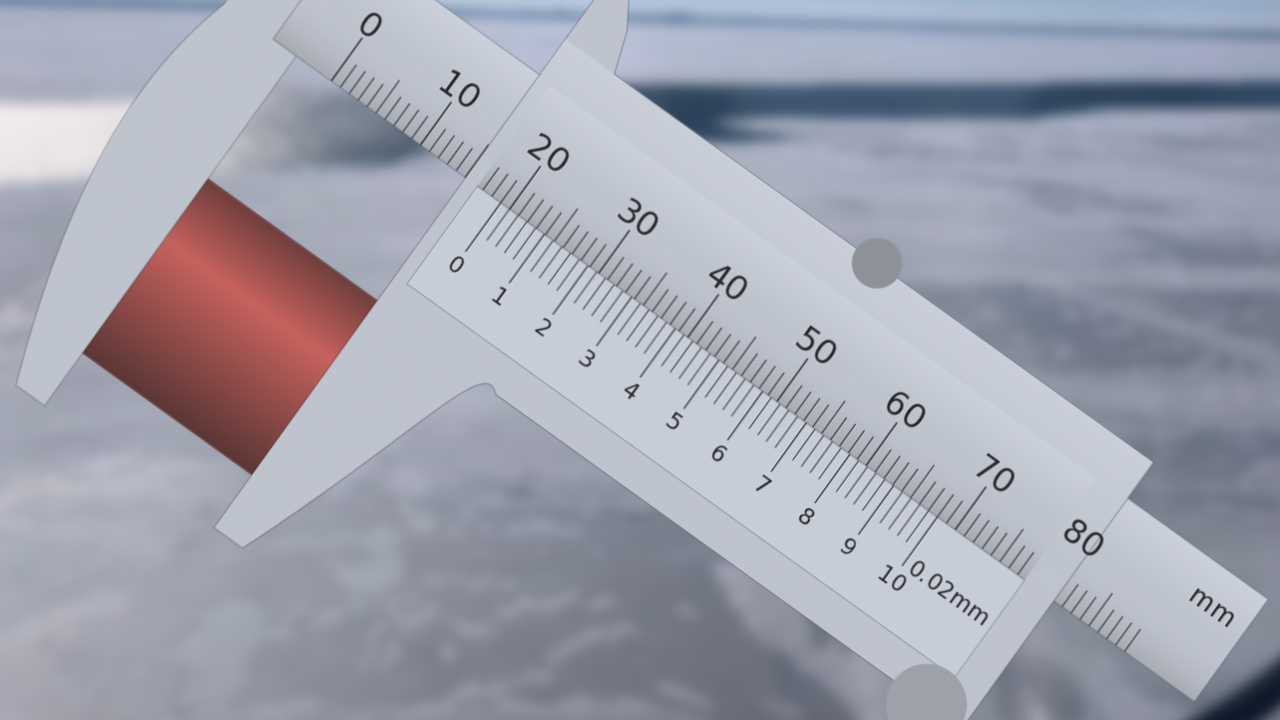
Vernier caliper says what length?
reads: 19.0 mm
